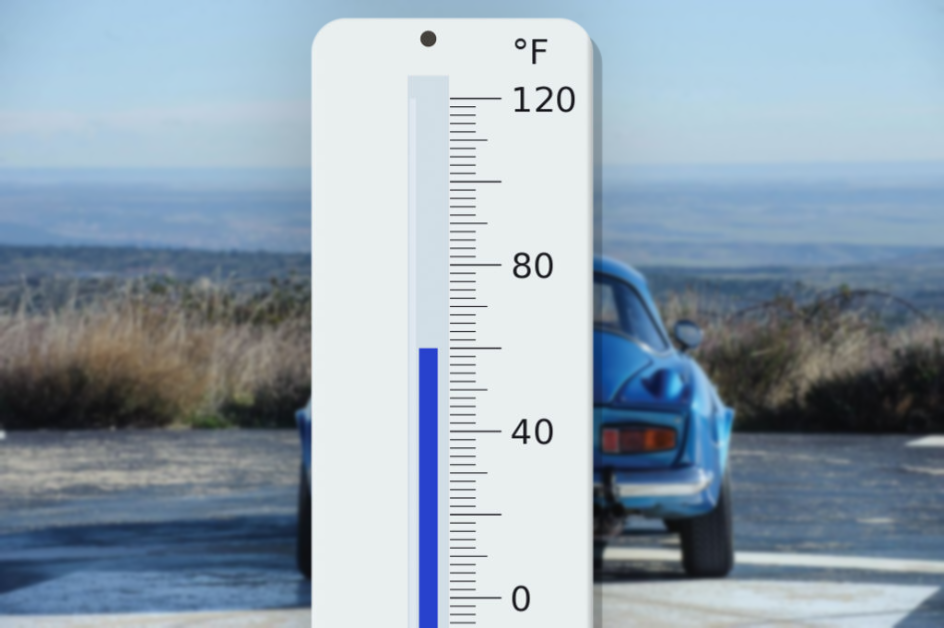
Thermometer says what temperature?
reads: 60 °F
